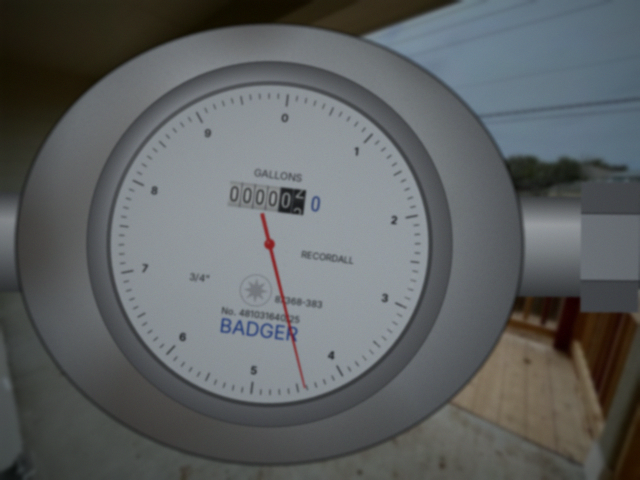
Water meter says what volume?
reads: 24.4 gal
